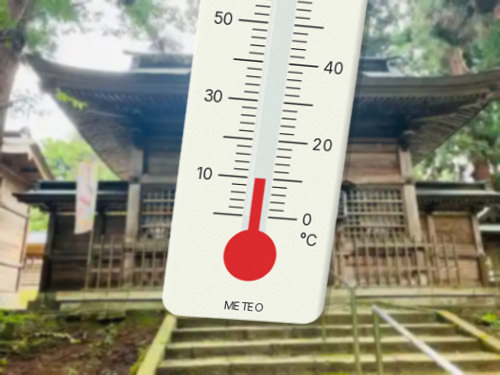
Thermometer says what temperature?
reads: 10 °C
